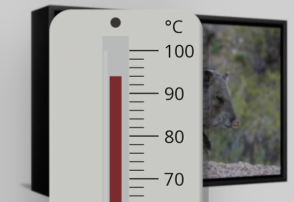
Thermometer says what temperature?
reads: 94 °C
